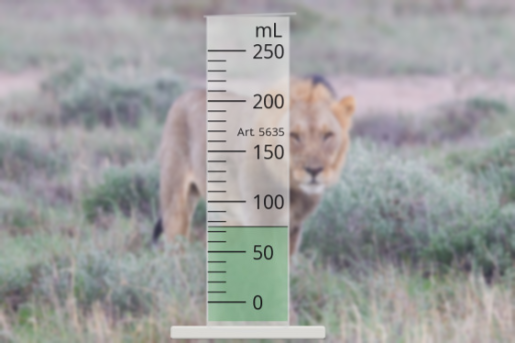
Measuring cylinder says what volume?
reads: 75 mL
